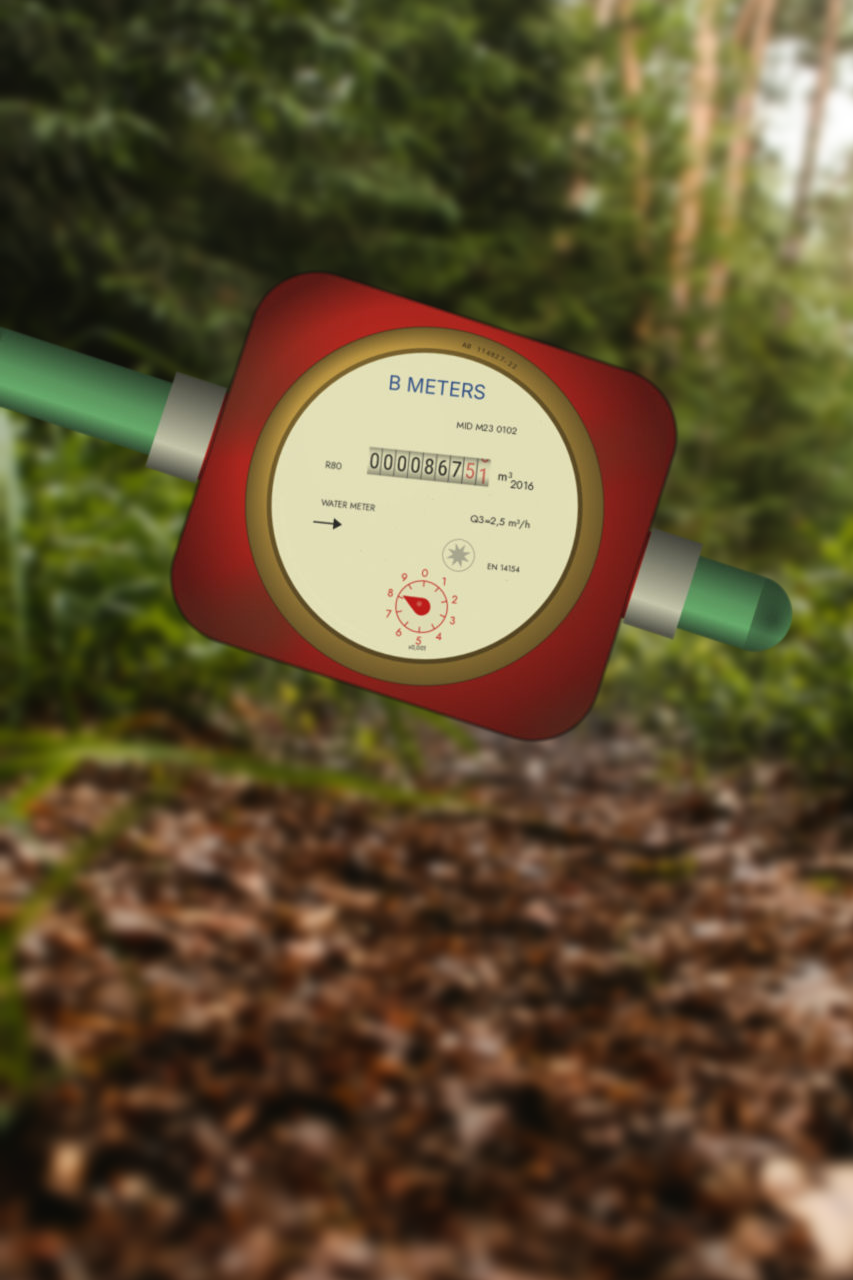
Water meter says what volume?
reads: 867.508 m³
